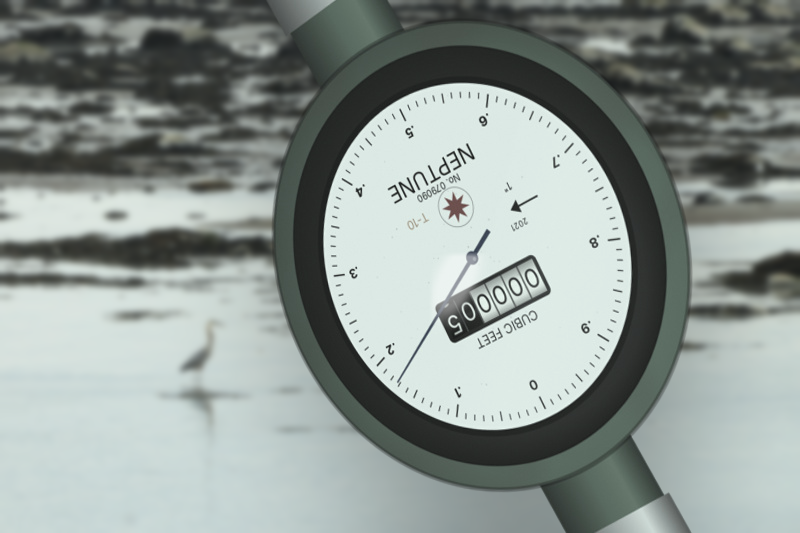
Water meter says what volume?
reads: 5.17 ft³
